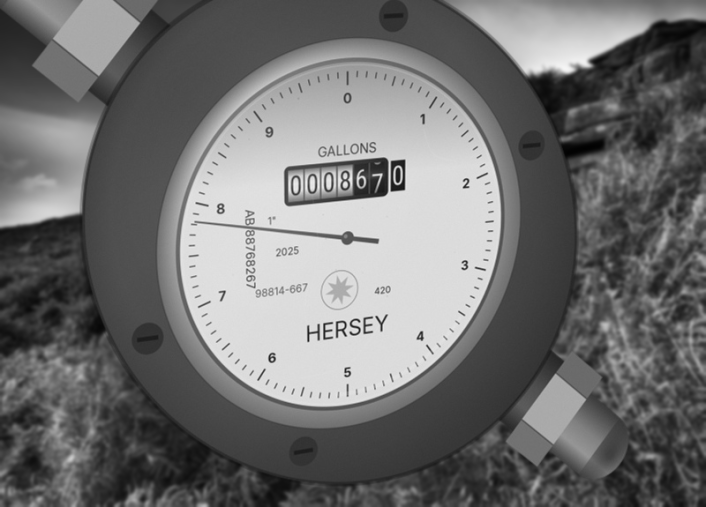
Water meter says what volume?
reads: 8667.8 gal
